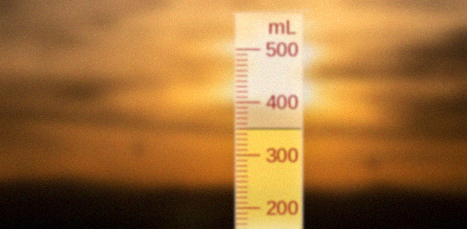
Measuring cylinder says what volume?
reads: 350 mL
